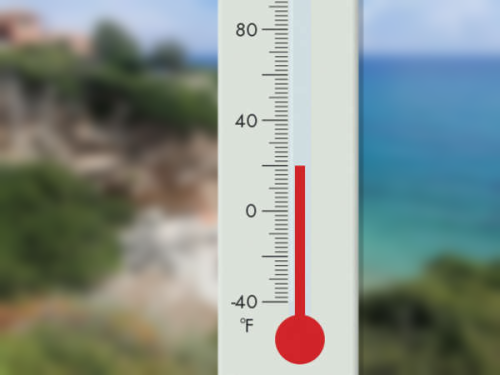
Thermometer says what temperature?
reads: 20 °F
